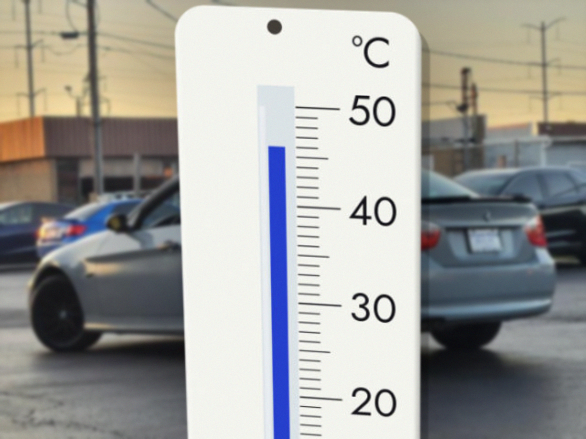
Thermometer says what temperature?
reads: 46 °C
